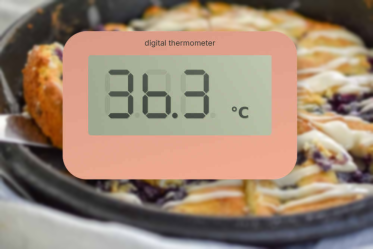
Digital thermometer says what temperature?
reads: 36.3 °C
